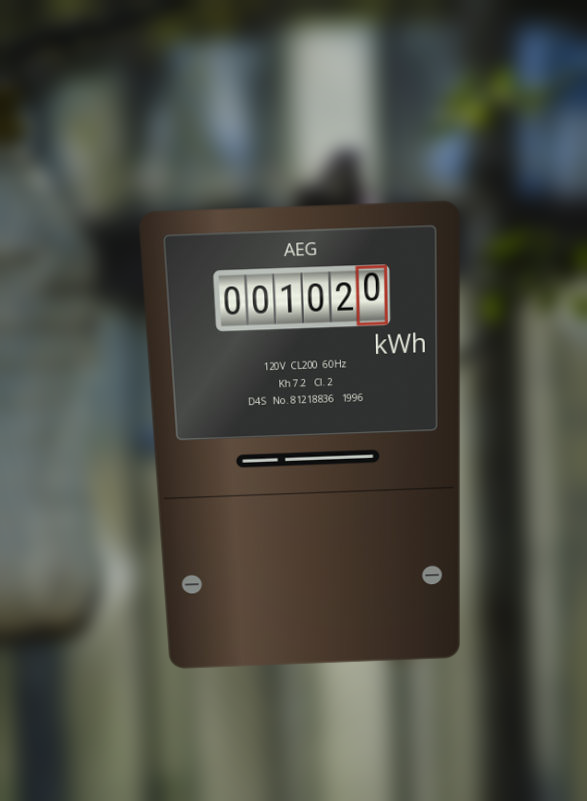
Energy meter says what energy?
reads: 102.0 kWh
